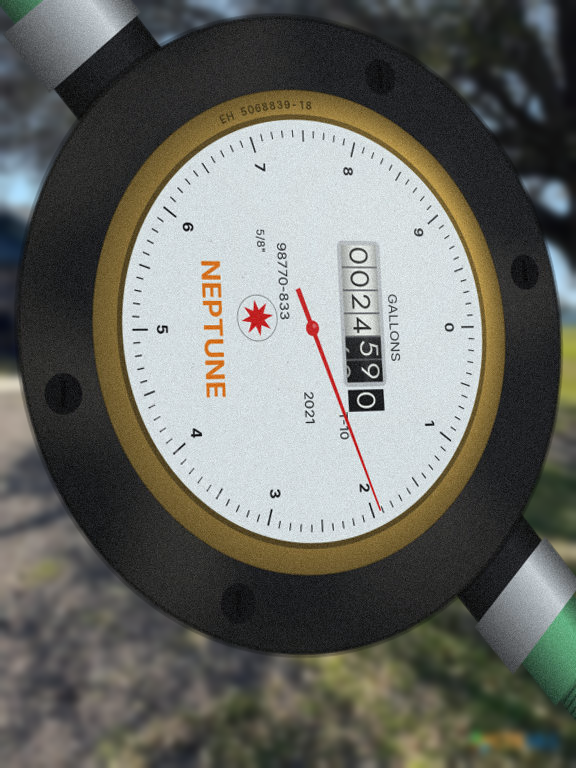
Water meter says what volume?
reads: 24591.9 gal
